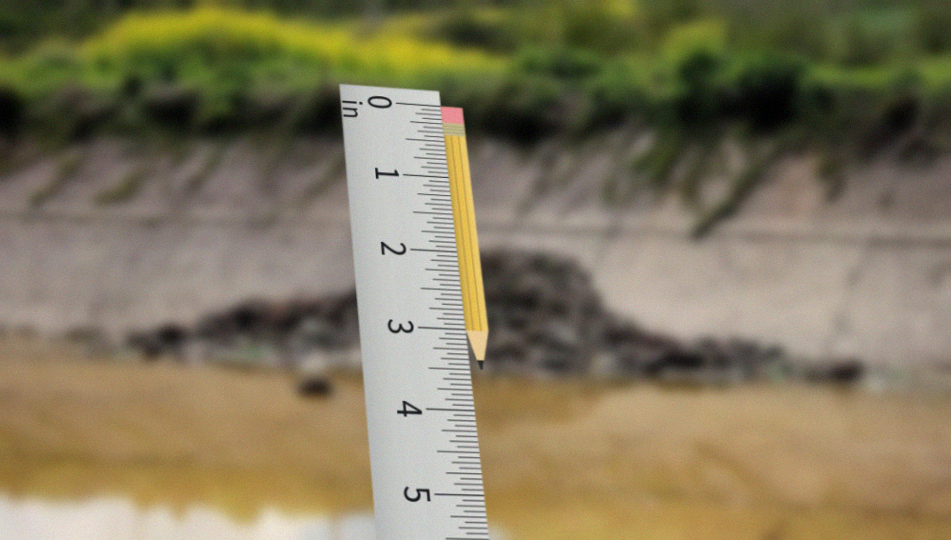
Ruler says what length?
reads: 3.5 in
